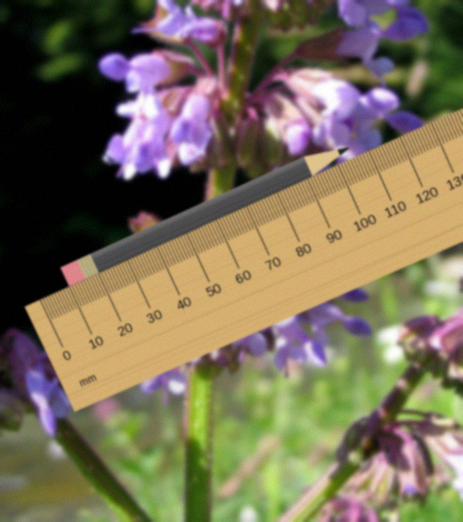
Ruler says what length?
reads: 95 mm
